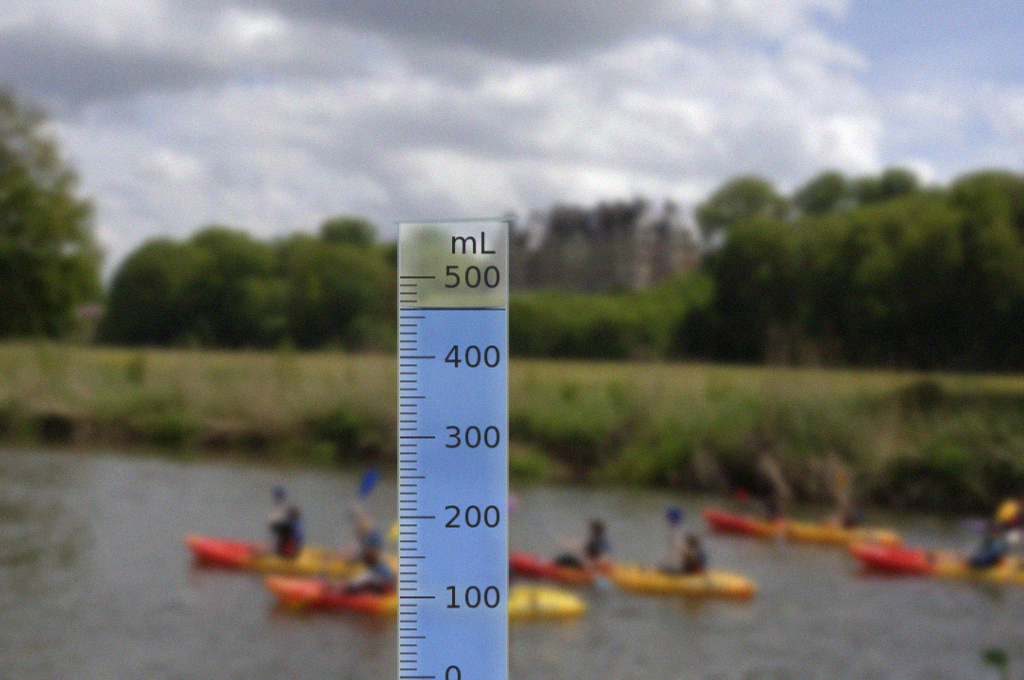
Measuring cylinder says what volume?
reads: 460 mL
